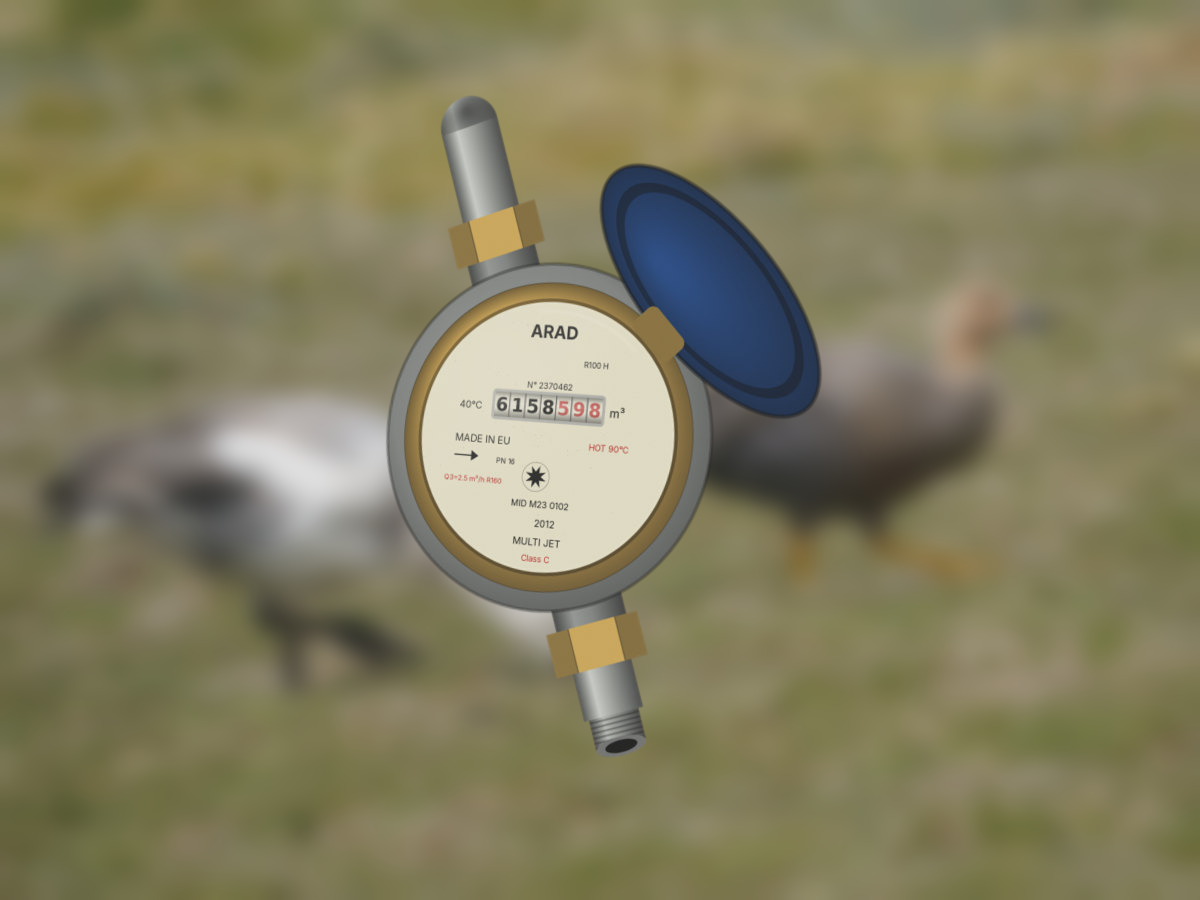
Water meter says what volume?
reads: 6158.598 m³
